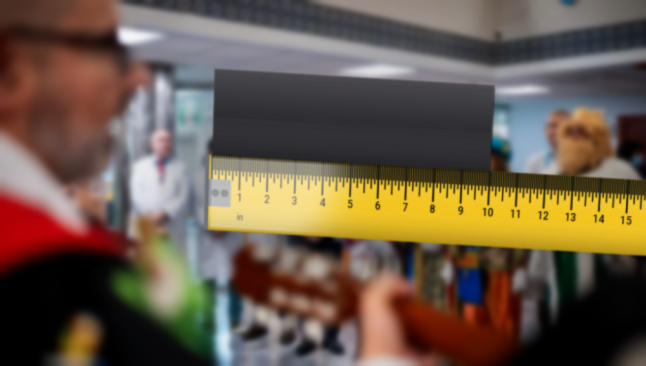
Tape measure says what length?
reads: 10 in
